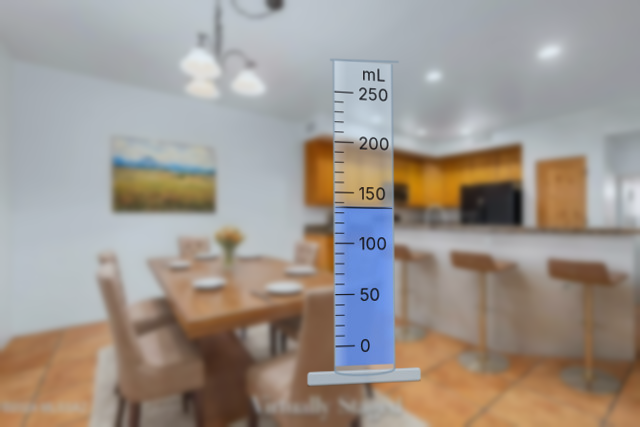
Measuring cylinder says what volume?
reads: 135 mL
